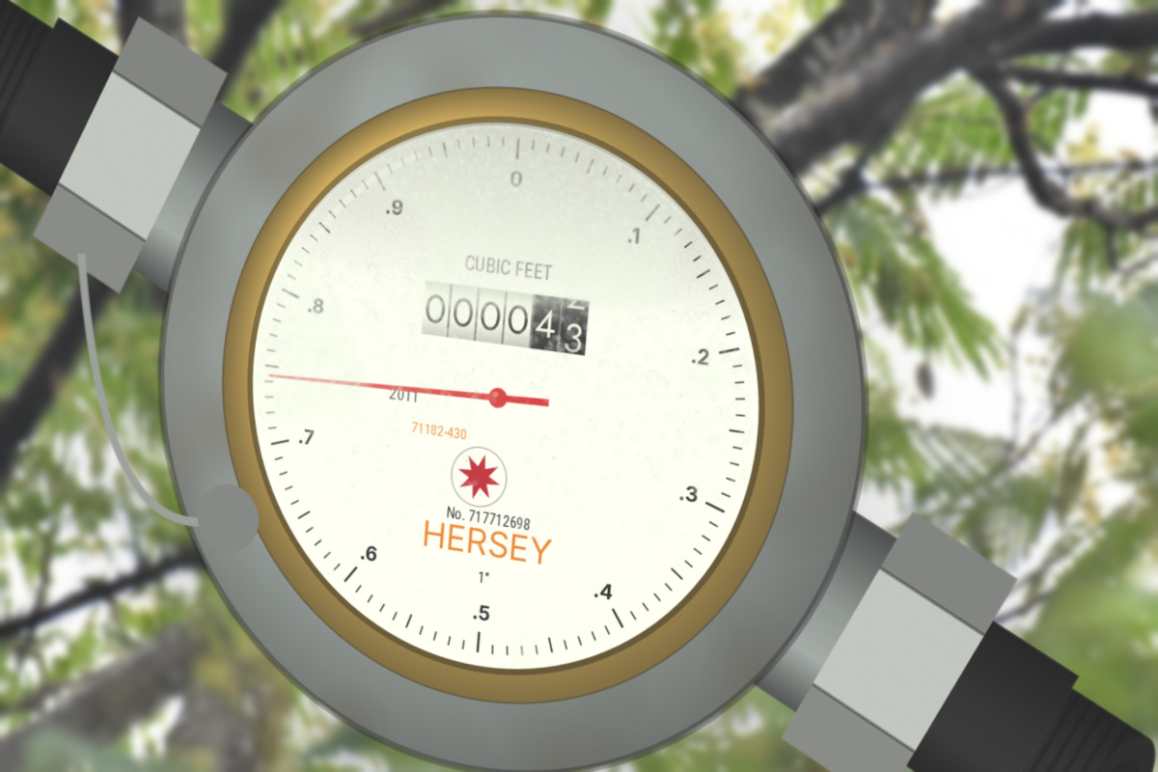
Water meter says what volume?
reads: 42.74 ft³
